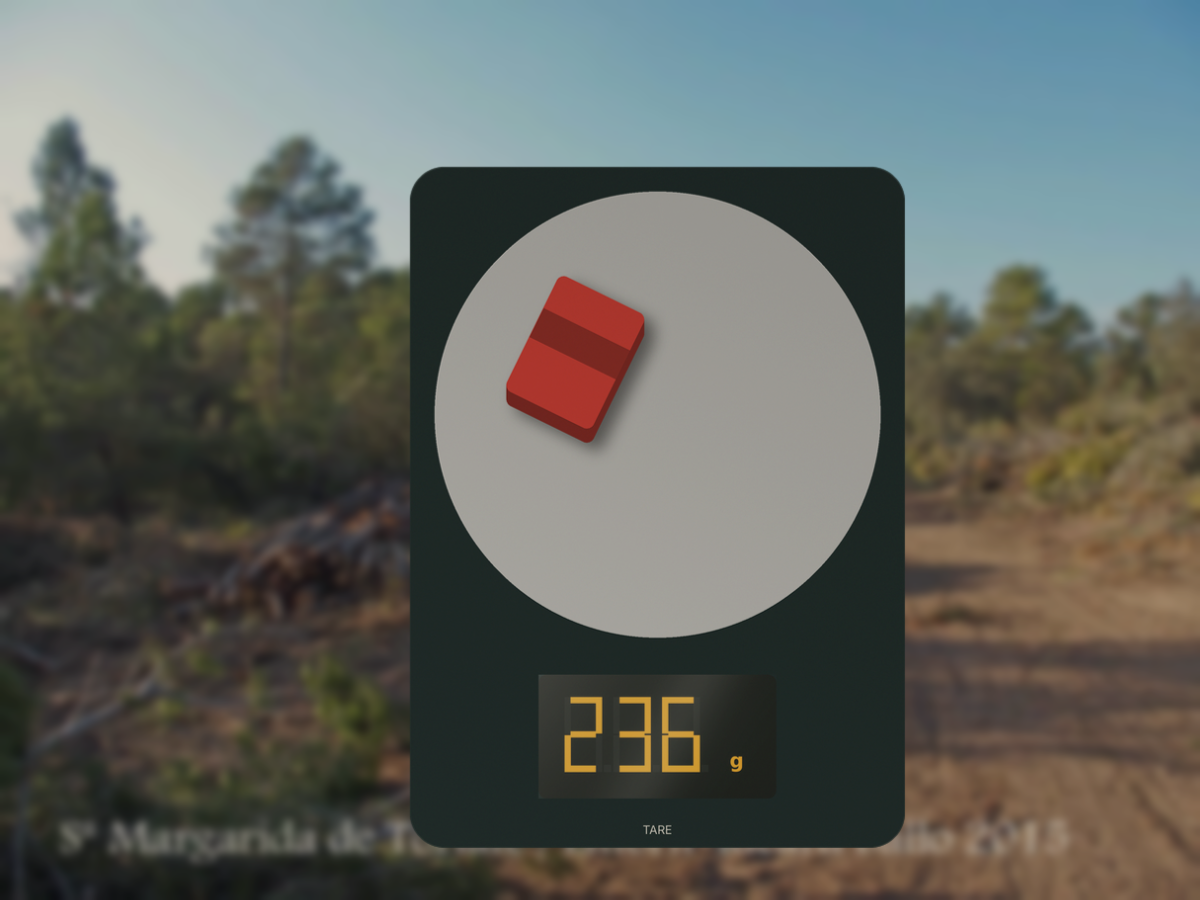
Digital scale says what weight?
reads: 236 g
